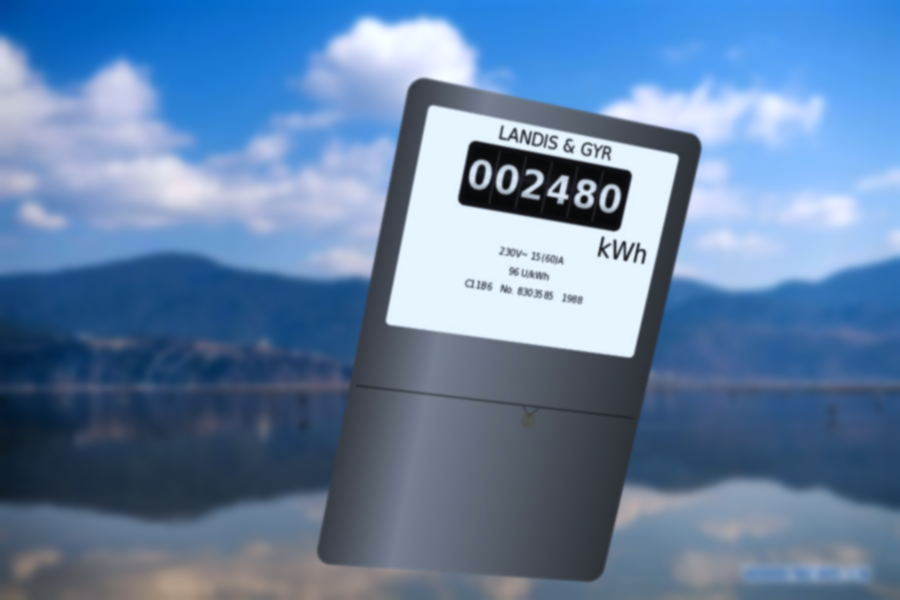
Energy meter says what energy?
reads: 2480 kWh
